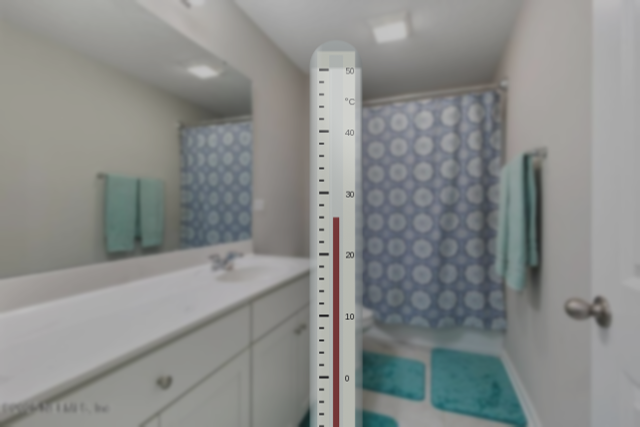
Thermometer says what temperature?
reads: 26 °C
